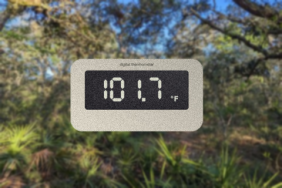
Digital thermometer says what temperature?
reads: 101.7 °F
